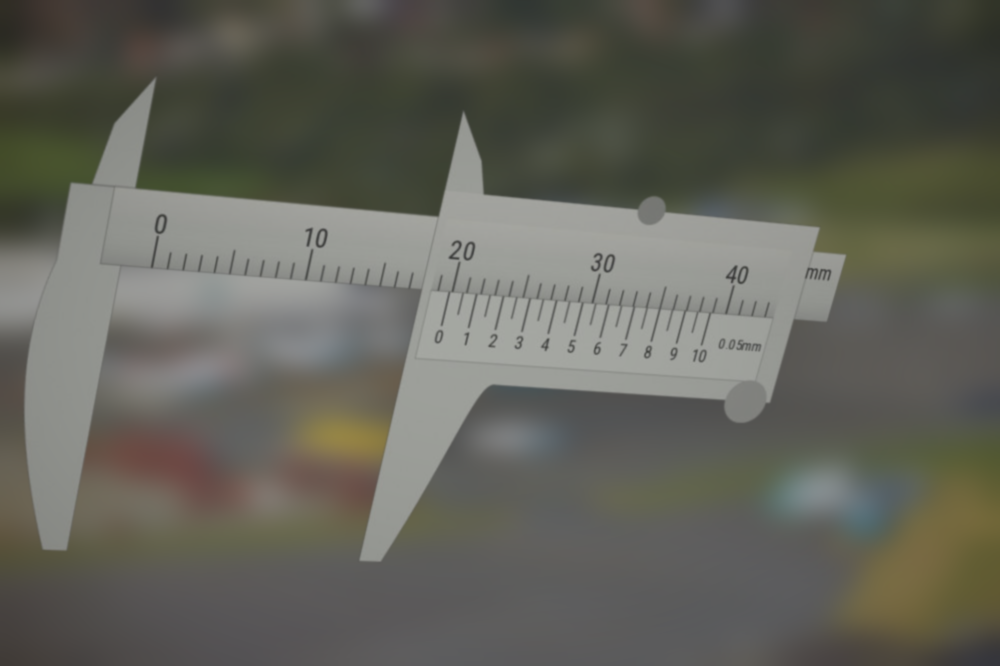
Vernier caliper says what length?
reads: 19.8 mm
